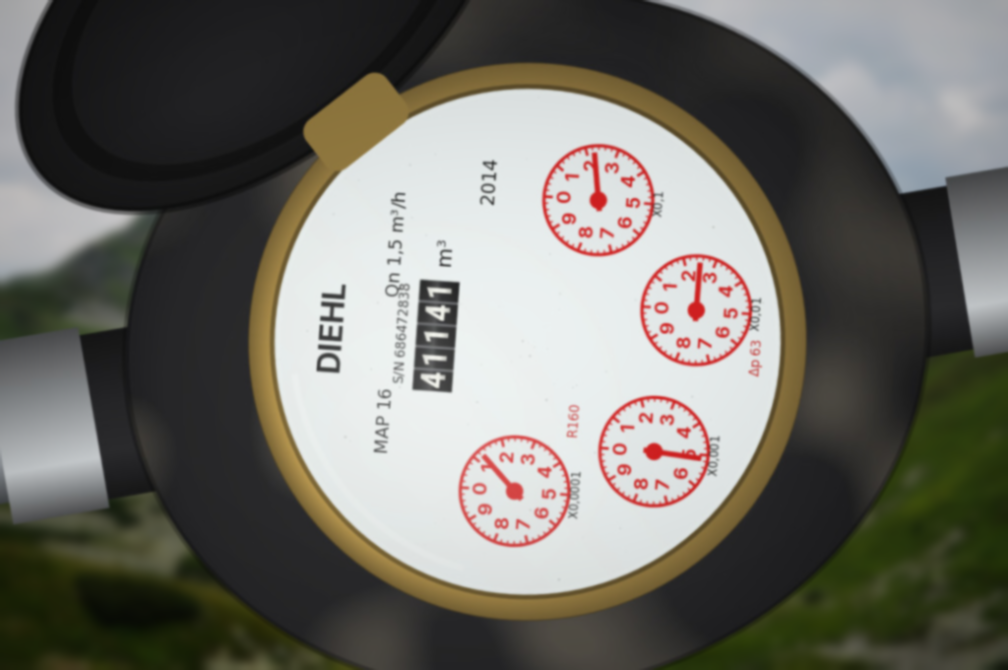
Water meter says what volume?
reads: 41141.2251 m³
